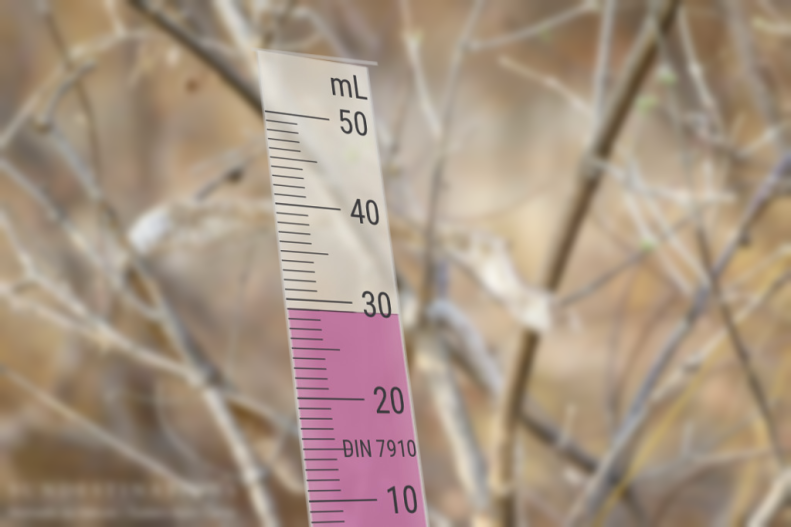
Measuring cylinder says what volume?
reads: 29 mL
